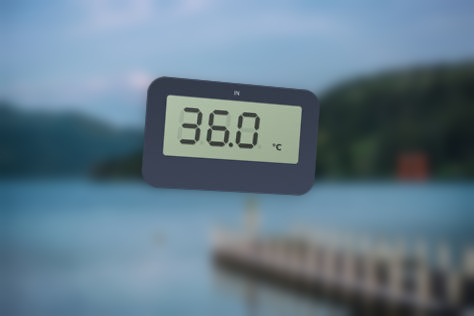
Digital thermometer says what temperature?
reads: 36.0 °C
